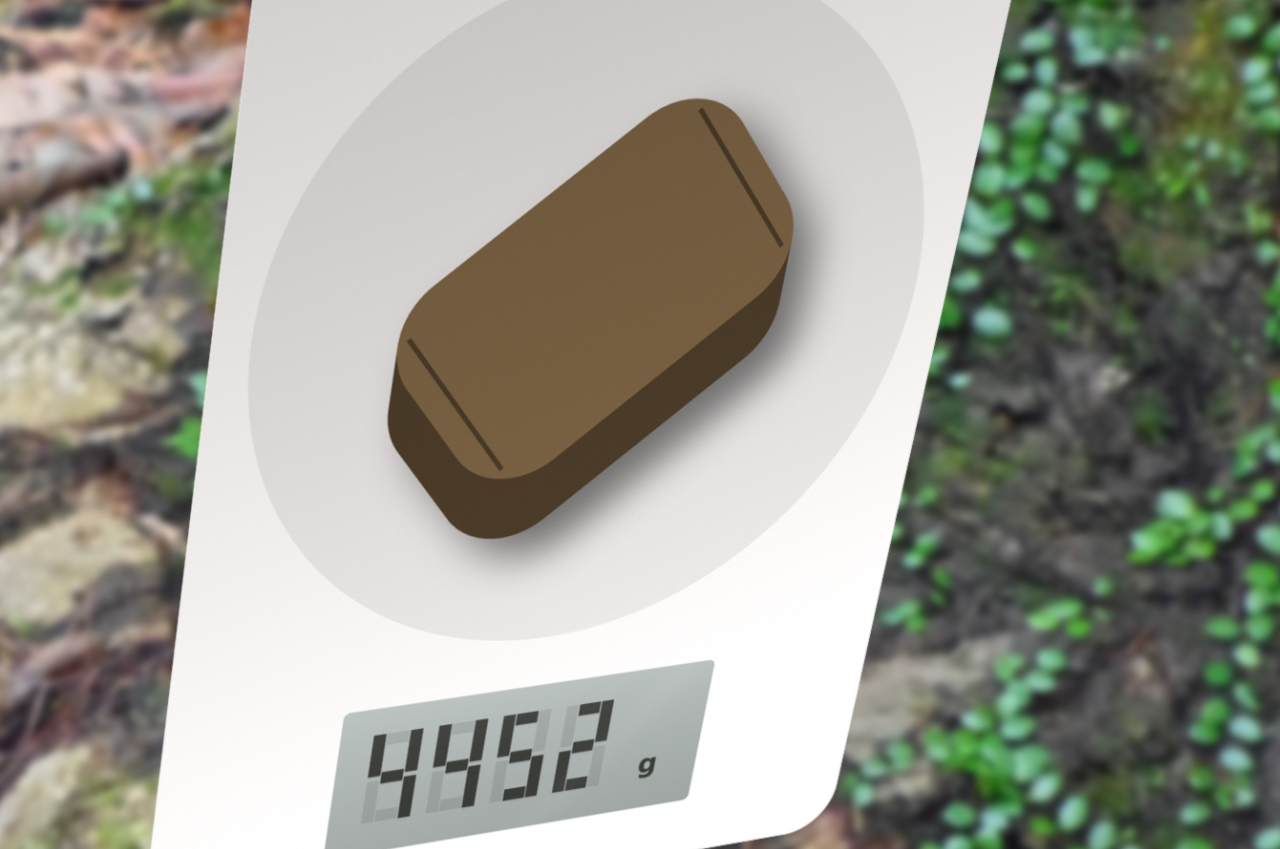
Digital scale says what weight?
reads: 4452 g
